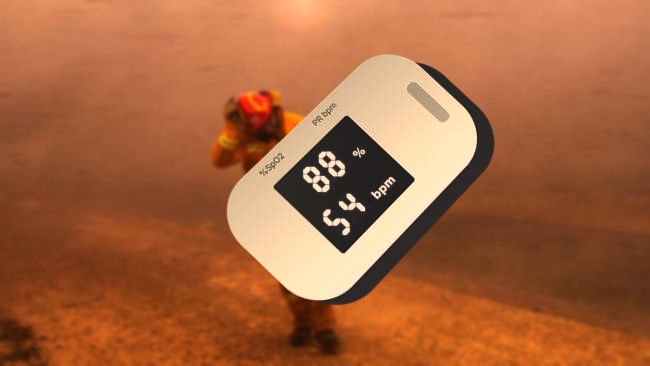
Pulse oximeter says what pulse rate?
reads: 54 bpm
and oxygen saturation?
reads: 88 %
